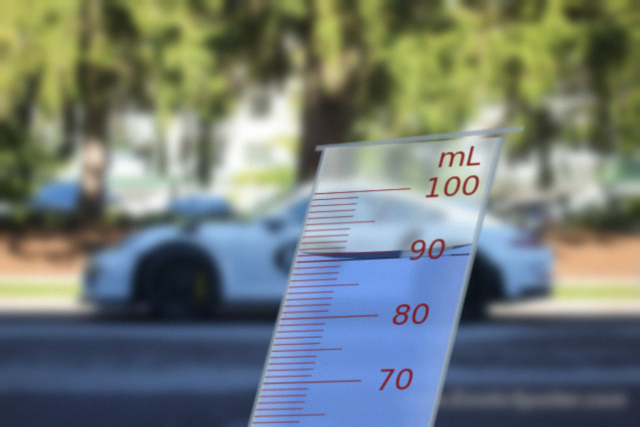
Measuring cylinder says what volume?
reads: 89 mL
